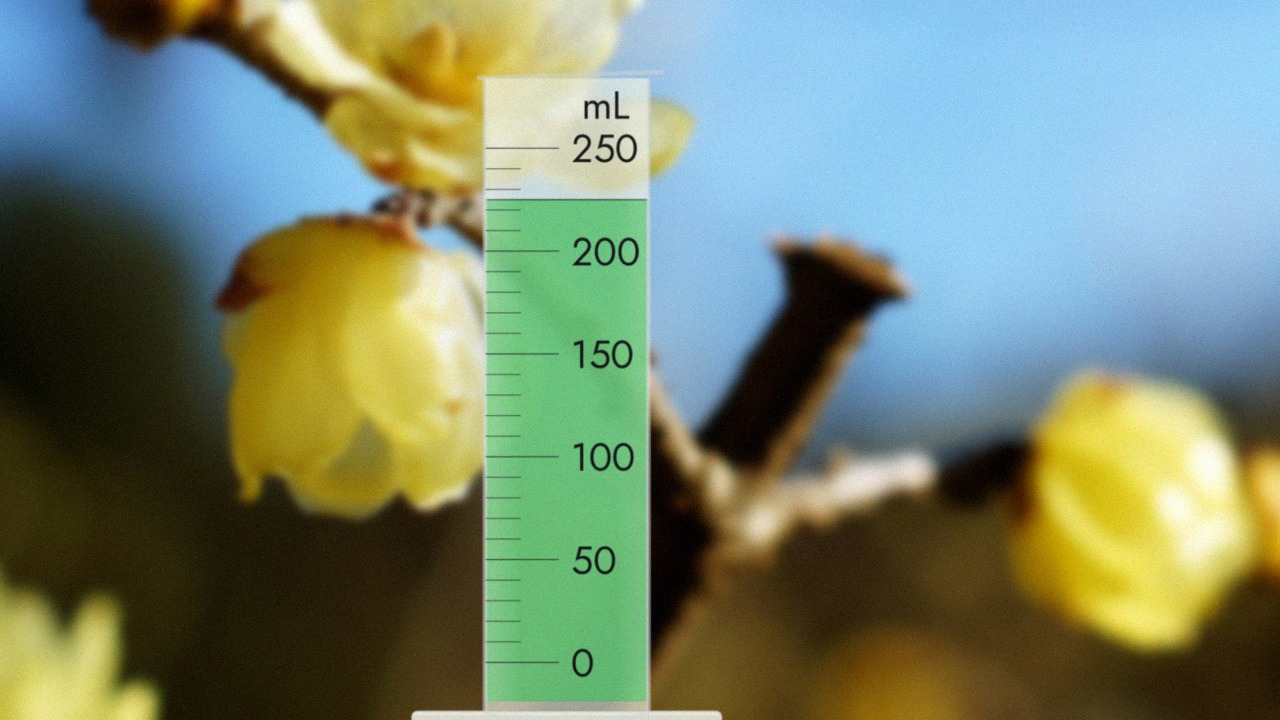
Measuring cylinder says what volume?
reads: 225 mL
